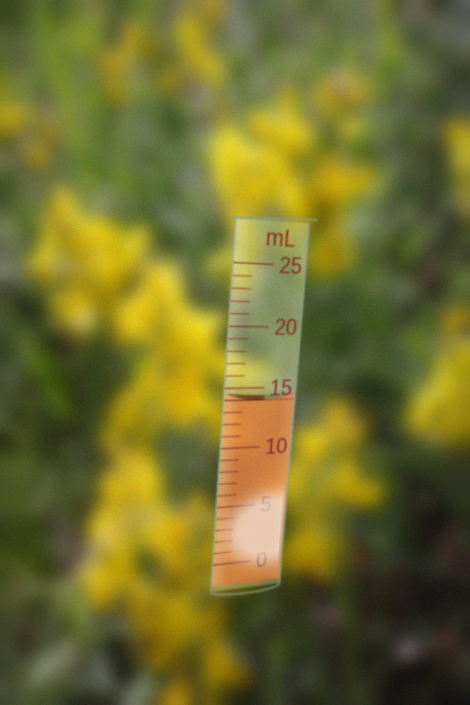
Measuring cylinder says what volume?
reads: 14 mL
